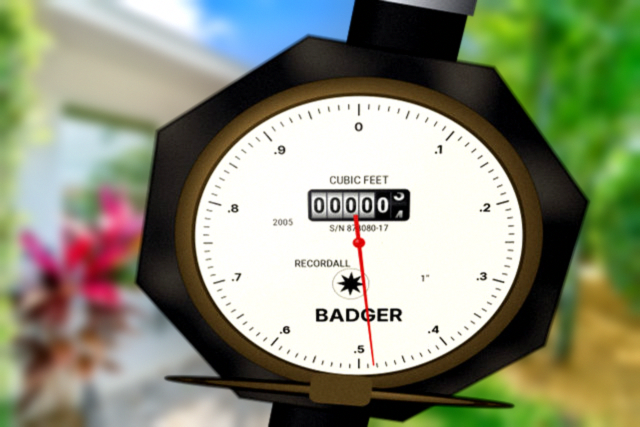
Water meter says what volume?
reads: 3.48 ft³
